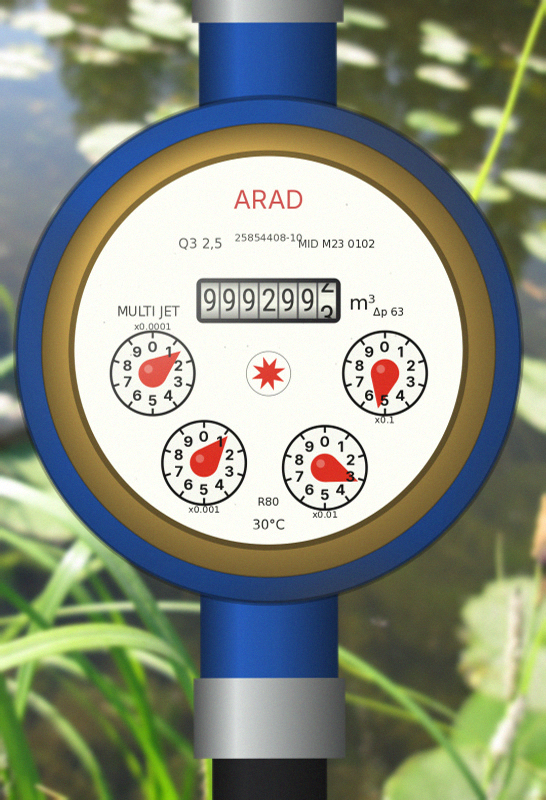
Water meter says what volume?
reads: 9992992.5311 m³
